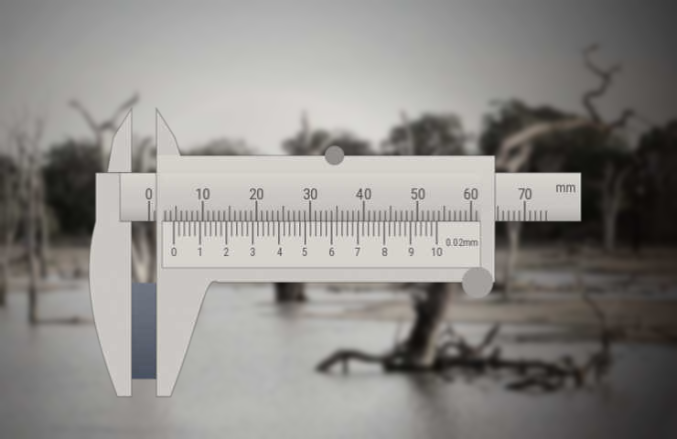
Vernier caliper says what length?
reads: 4.6 mm
